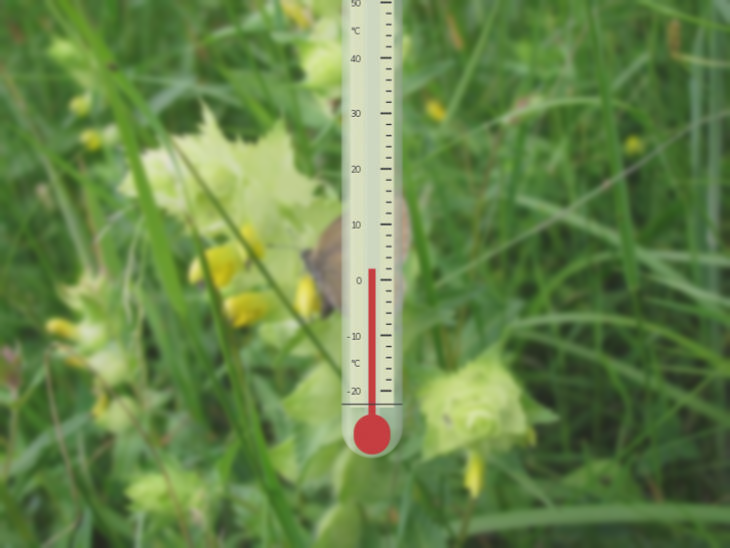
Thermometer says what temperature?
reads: 2 °C
